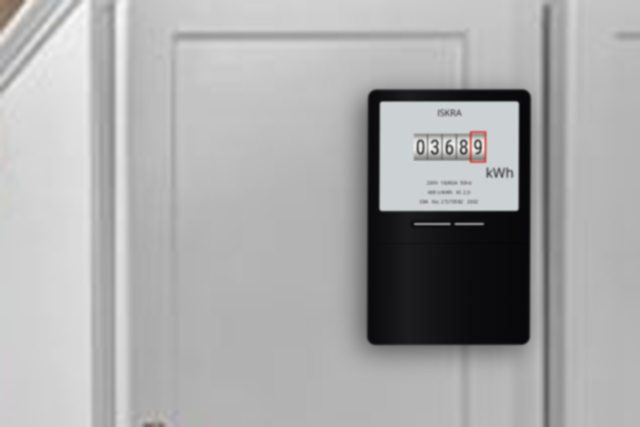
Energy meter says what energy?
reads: 368.9 kWh
